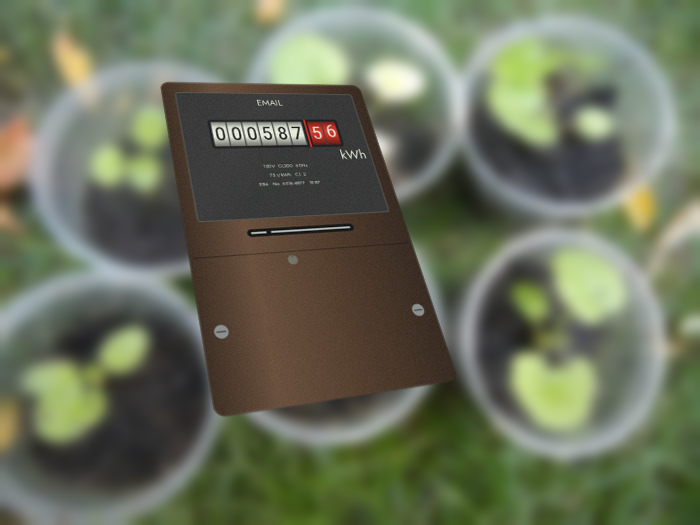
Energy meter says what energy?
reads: 587.56 kWh
